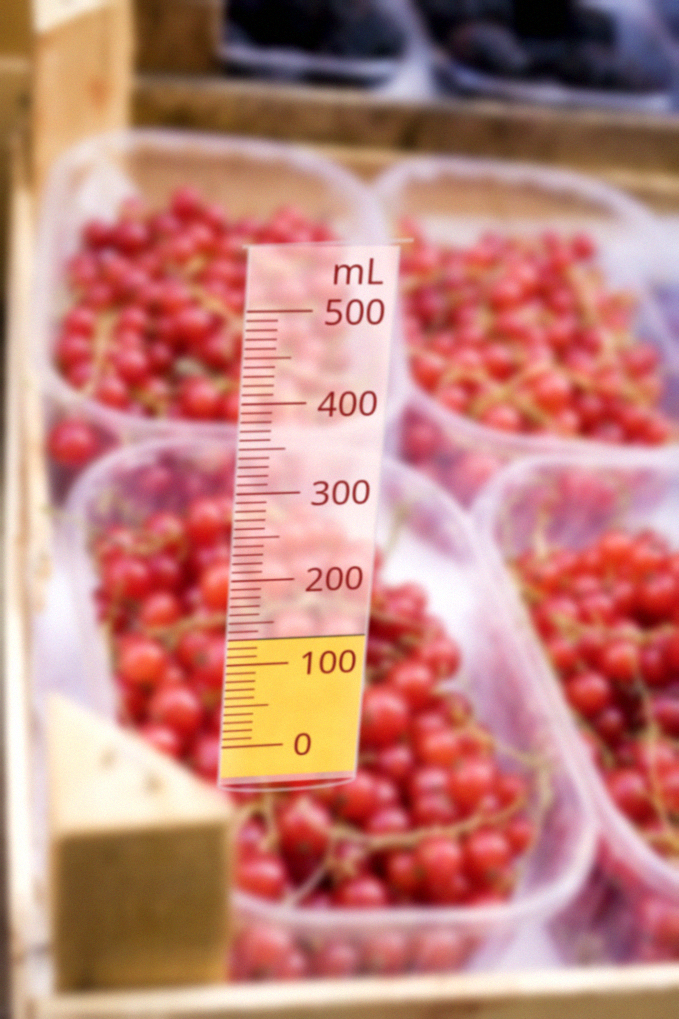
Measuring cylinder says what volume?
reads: 130 mL
